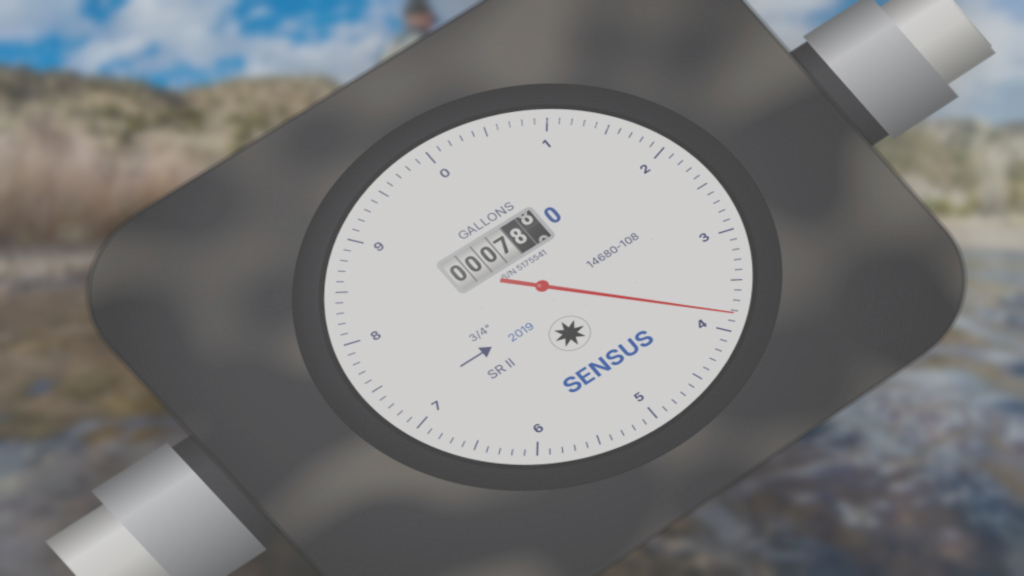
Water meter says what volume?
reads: 7883.8 gal
